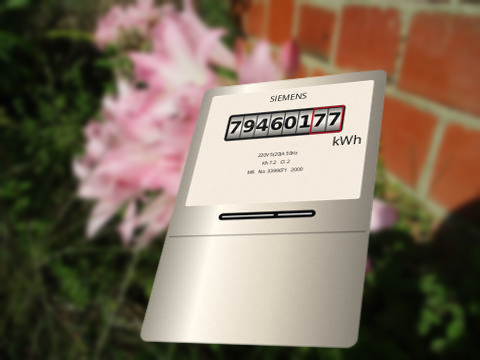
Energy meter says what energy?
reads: 794601.77 kWh
